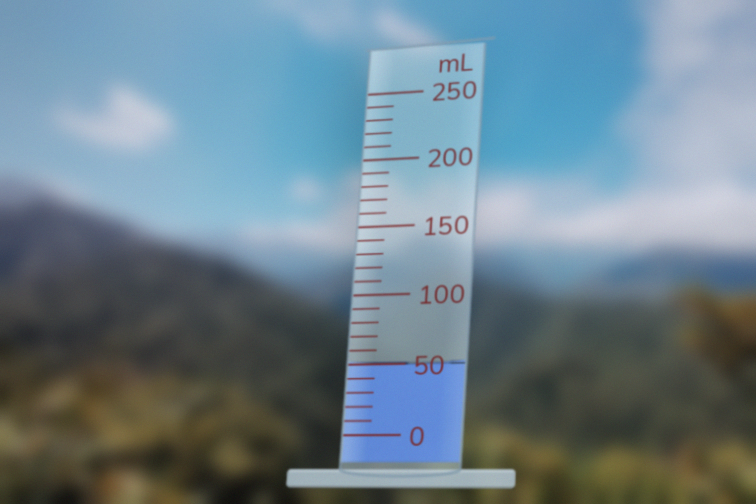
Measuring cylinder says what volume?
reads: 50 mL
